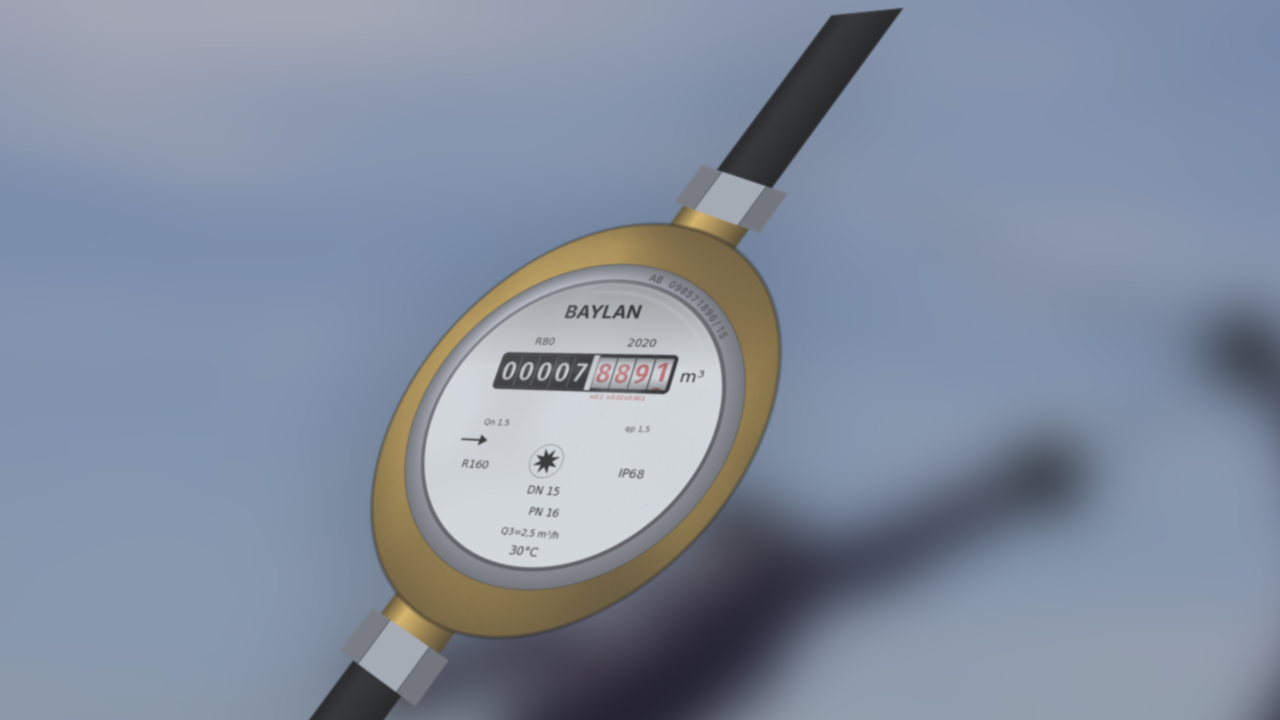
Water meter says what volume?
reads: 7.8891 m³
